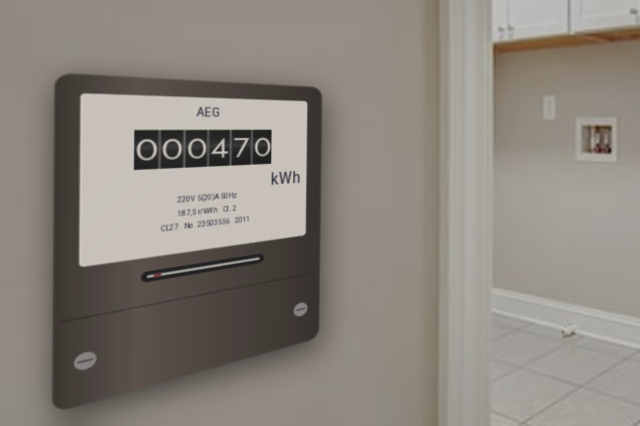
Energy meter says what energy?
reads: 470 kWh
